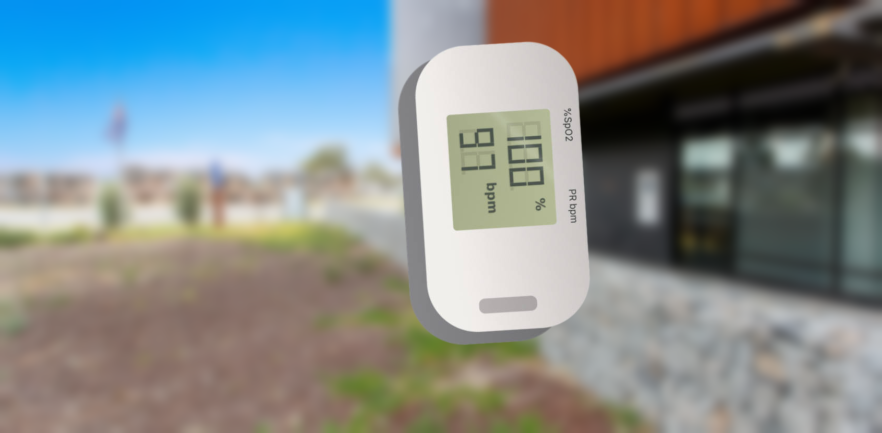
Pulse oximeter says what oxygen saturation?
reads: 100 %
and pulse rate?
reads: 97 bpm
